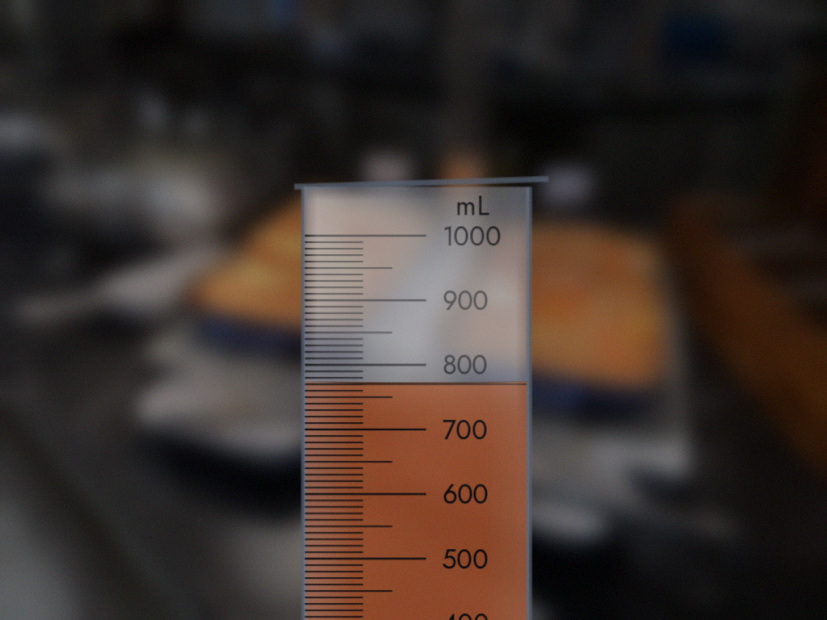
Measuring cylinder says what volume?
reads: 770 mL
